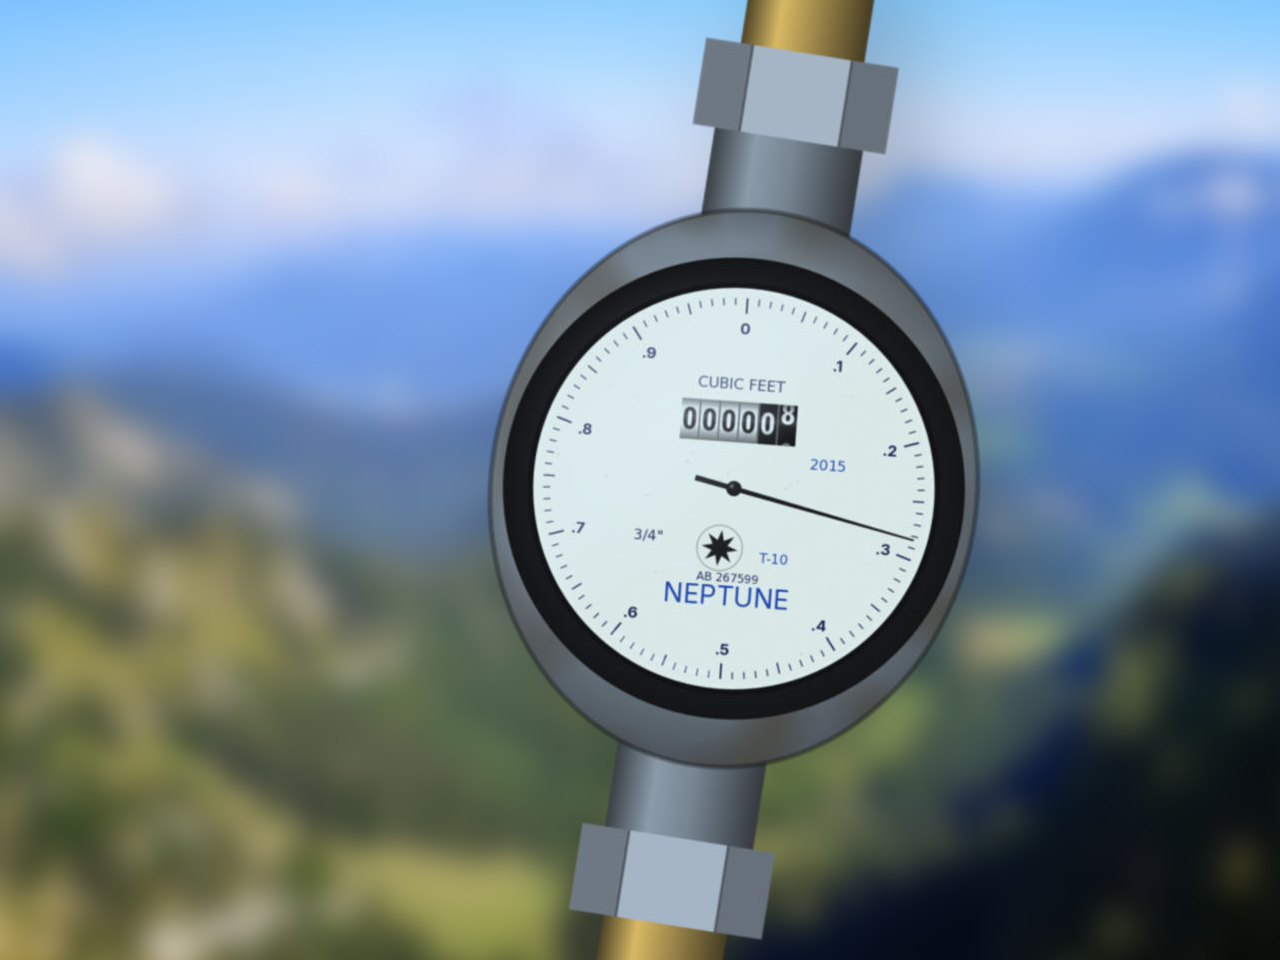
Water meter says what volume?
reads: 8.28 ft³
